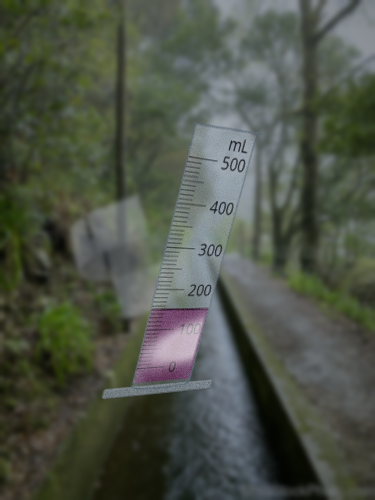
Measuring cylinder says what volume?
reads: 150 mL
